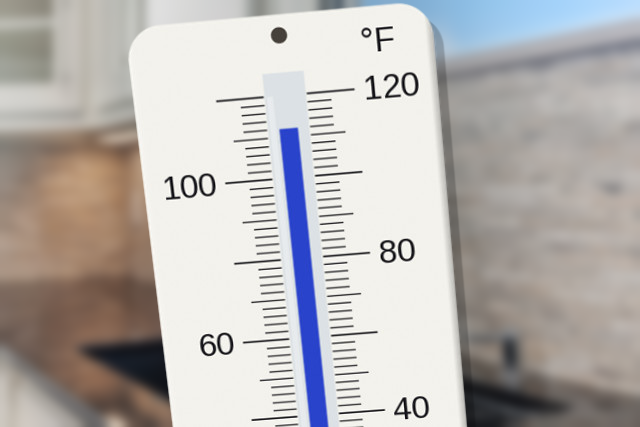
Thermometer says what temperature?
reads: 112 °F
